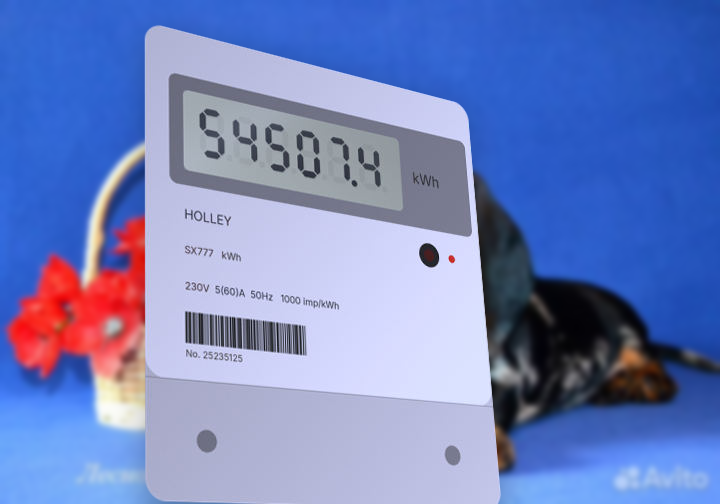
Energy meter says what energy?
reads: 54507.4 kWh
